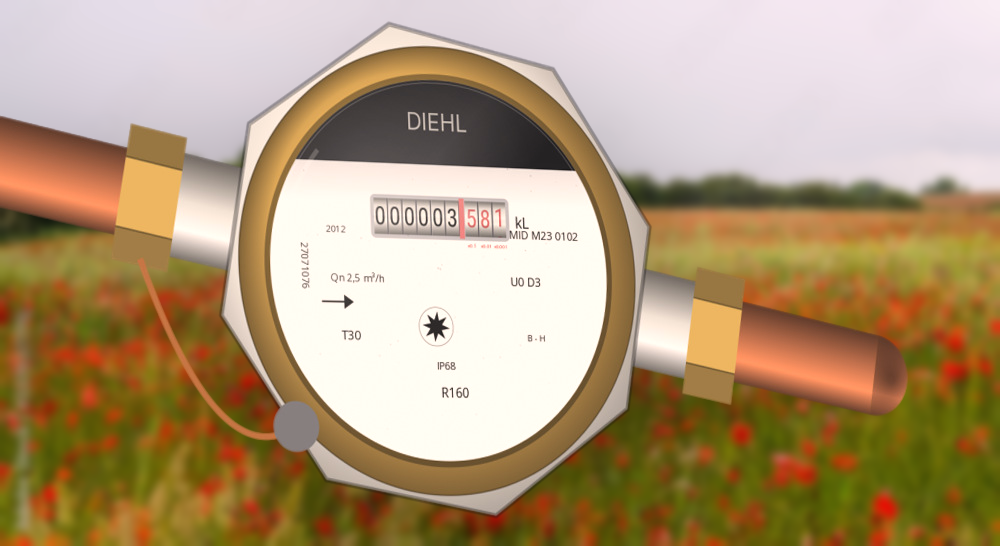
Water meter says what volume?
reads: 3.581 kL
